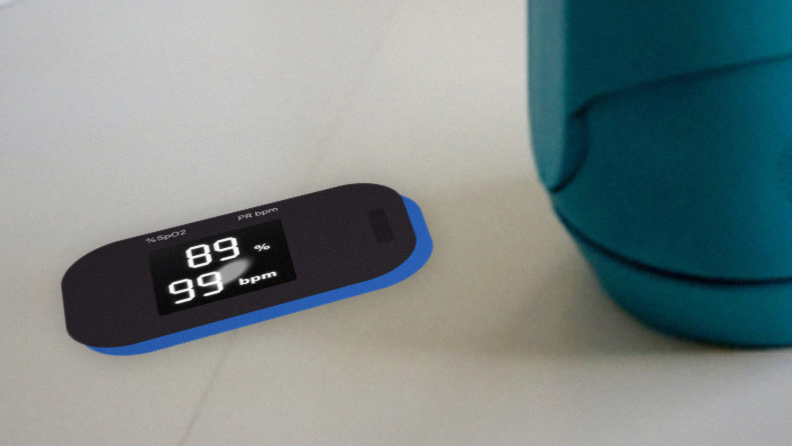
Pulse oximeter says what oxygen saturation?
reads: 89 %
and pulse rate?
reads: 99 bpm
